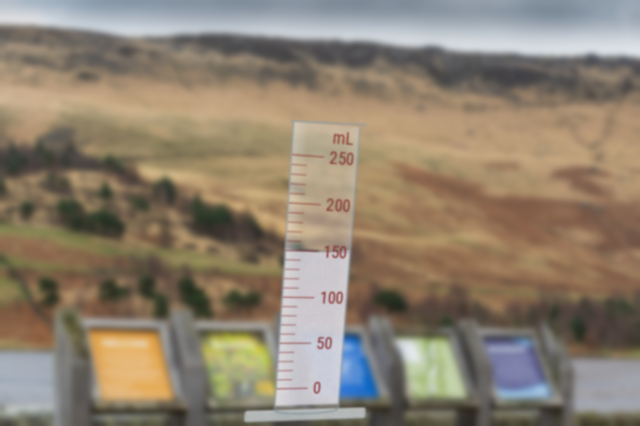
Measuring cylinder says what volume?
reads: 150 mL
